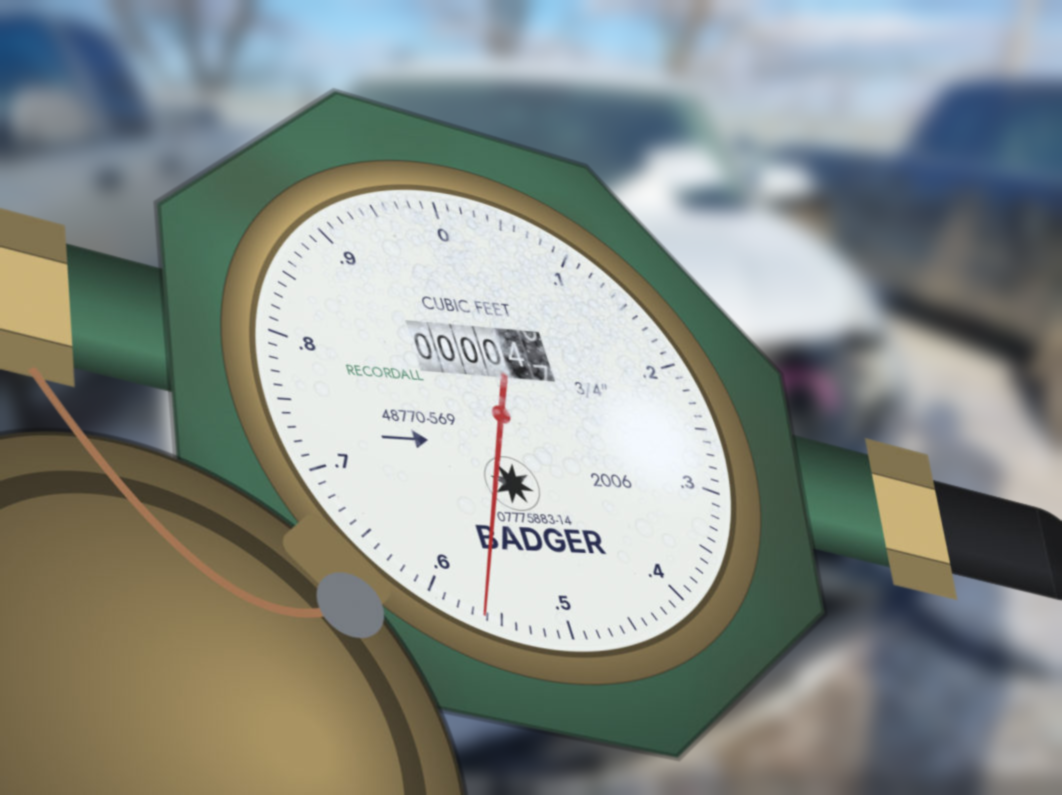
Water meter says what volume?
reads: 46.56 ft³
